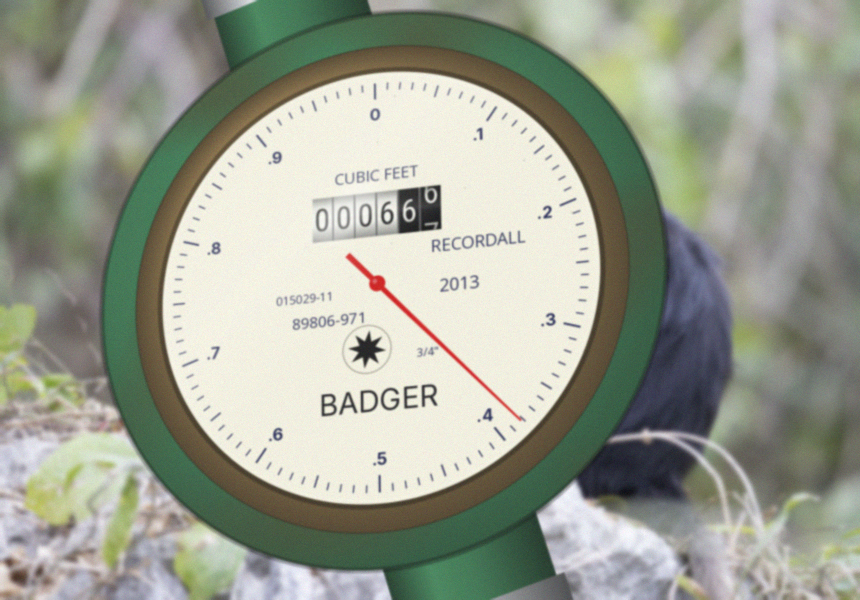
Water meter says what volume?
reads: 666.38 ft³
